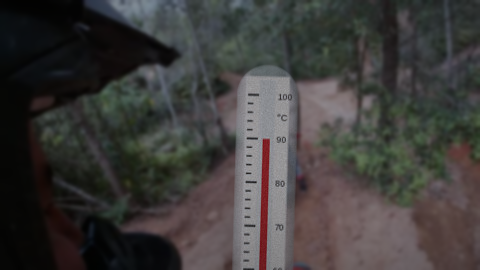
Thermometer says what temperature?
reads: 90 °C
